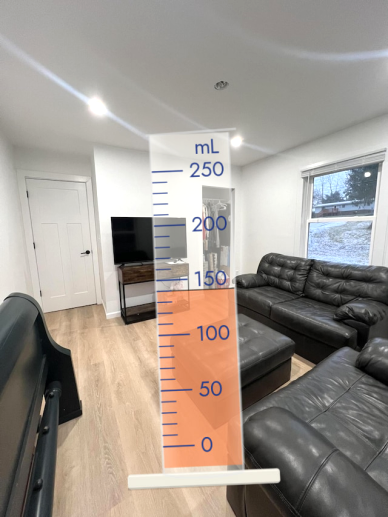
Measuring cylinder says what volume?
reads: 140 mL
